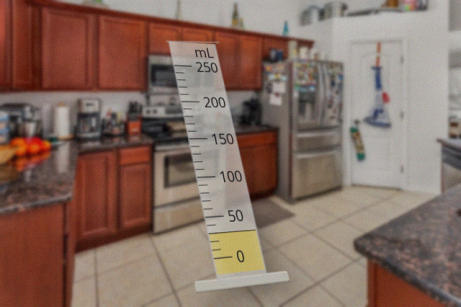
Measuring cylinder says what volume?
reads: 30 mL
